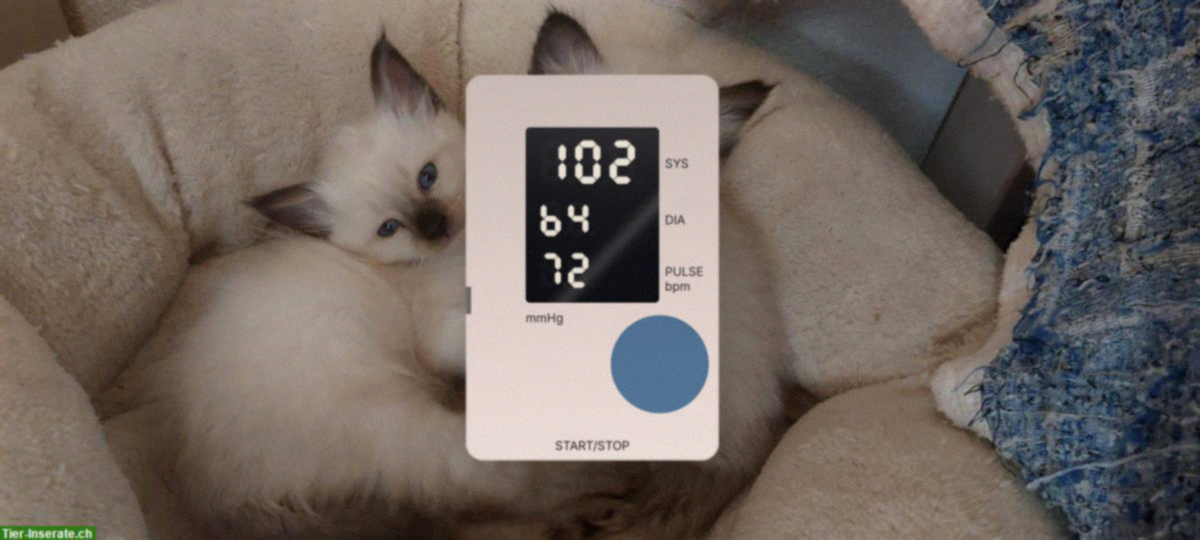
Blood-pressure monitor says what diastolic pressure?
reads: 64 mmHg
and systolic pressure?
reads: 102 mmHg
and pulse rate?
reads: 72 bpm
